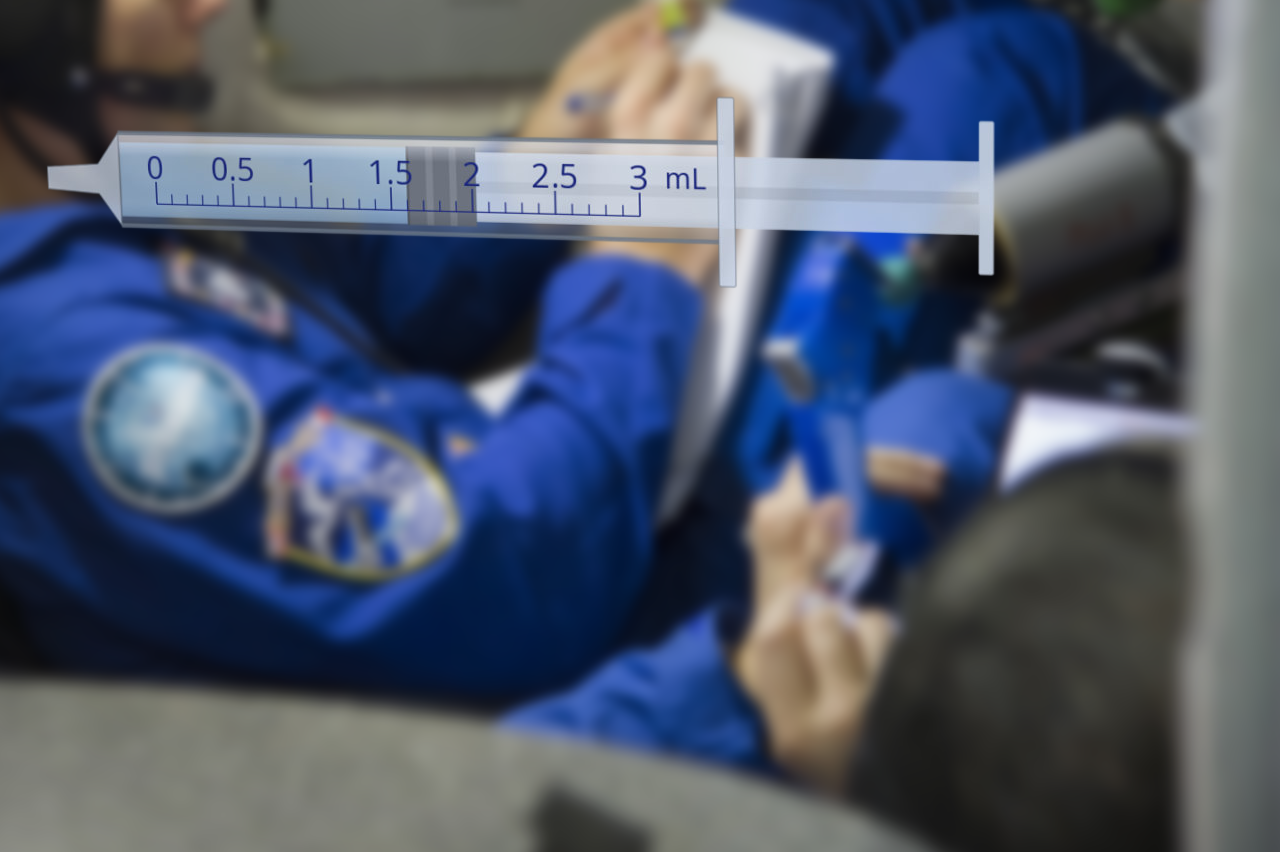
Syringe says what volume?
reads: 1.6 mL
